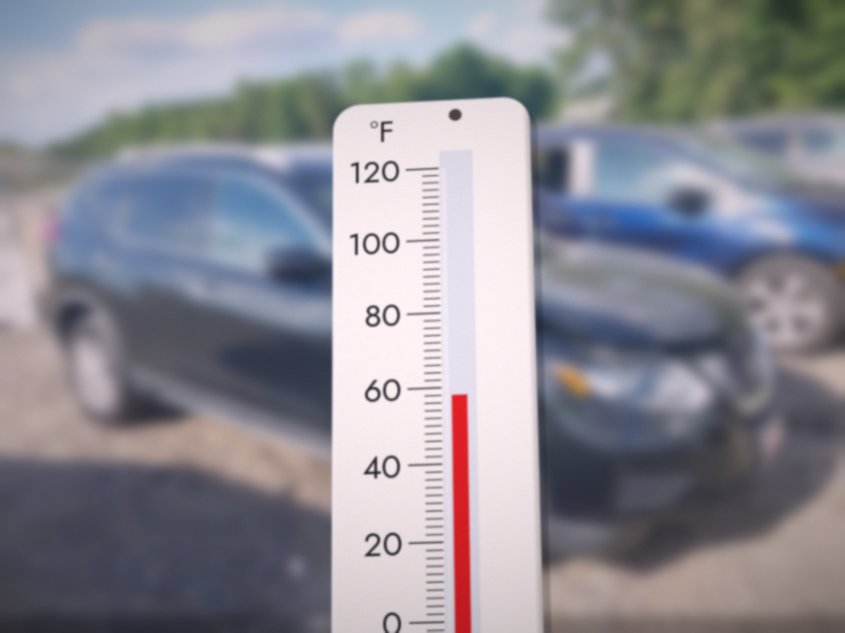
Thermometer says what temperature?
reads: 58 °F
